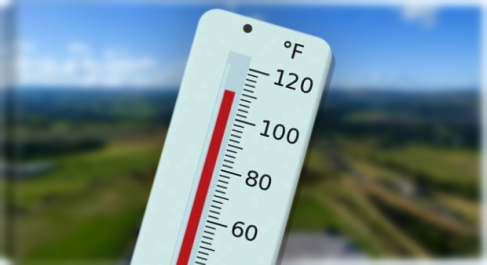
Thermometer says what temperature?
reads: 110 °F
